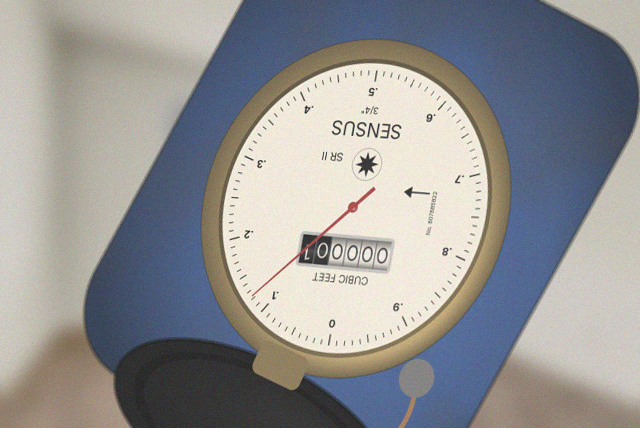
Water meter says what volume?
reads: 1.12 ft³
